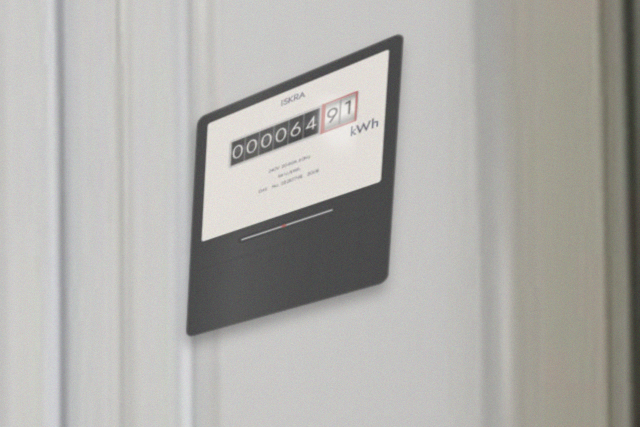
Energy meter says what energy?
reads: 64.91 kWh
